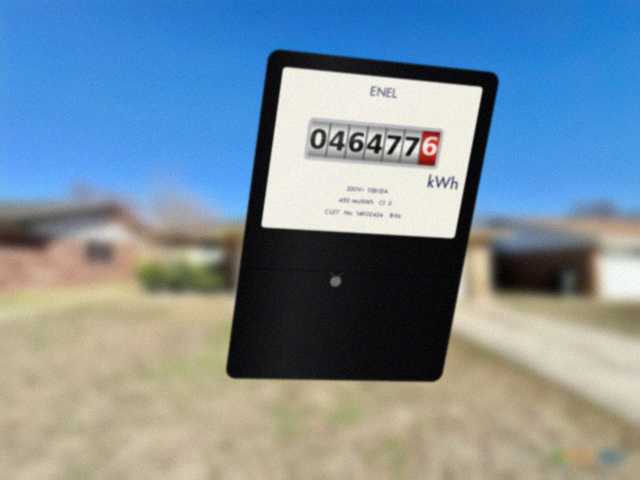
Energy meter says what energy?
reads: 46477.6 kWh
